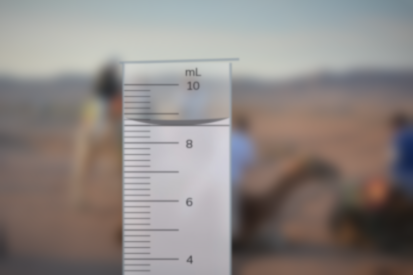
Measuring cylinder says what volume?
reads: 8.6 mL
